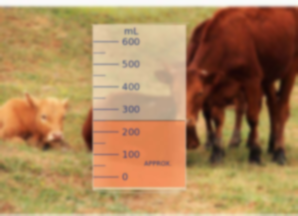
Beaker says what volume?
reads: 250 mL
